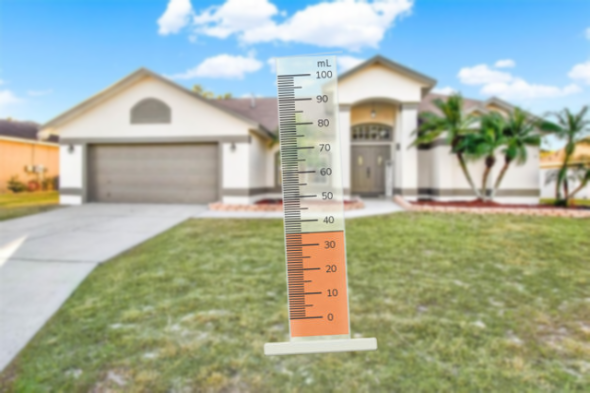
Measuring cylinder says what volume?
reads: 35 mL
